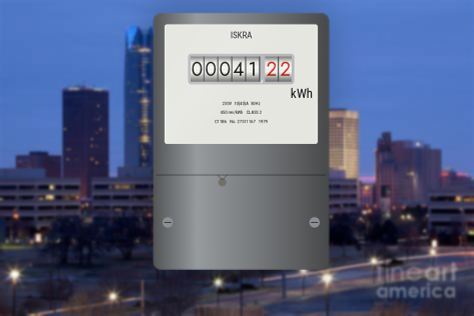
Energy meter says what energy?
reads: 41.22 kWh
